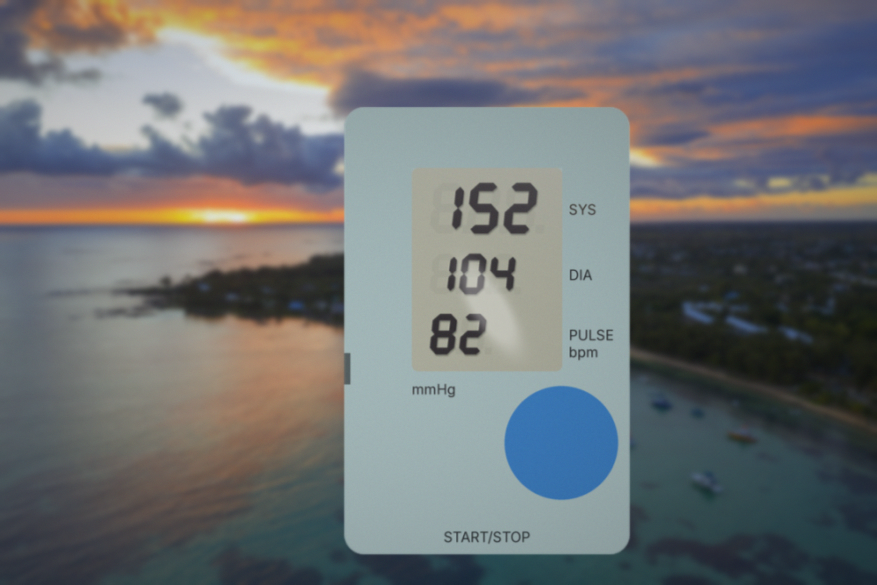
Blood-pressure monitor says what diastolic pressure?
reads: 104 mmHg
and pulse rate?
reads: 82 bpm
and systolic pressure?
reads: 152 mmHg
